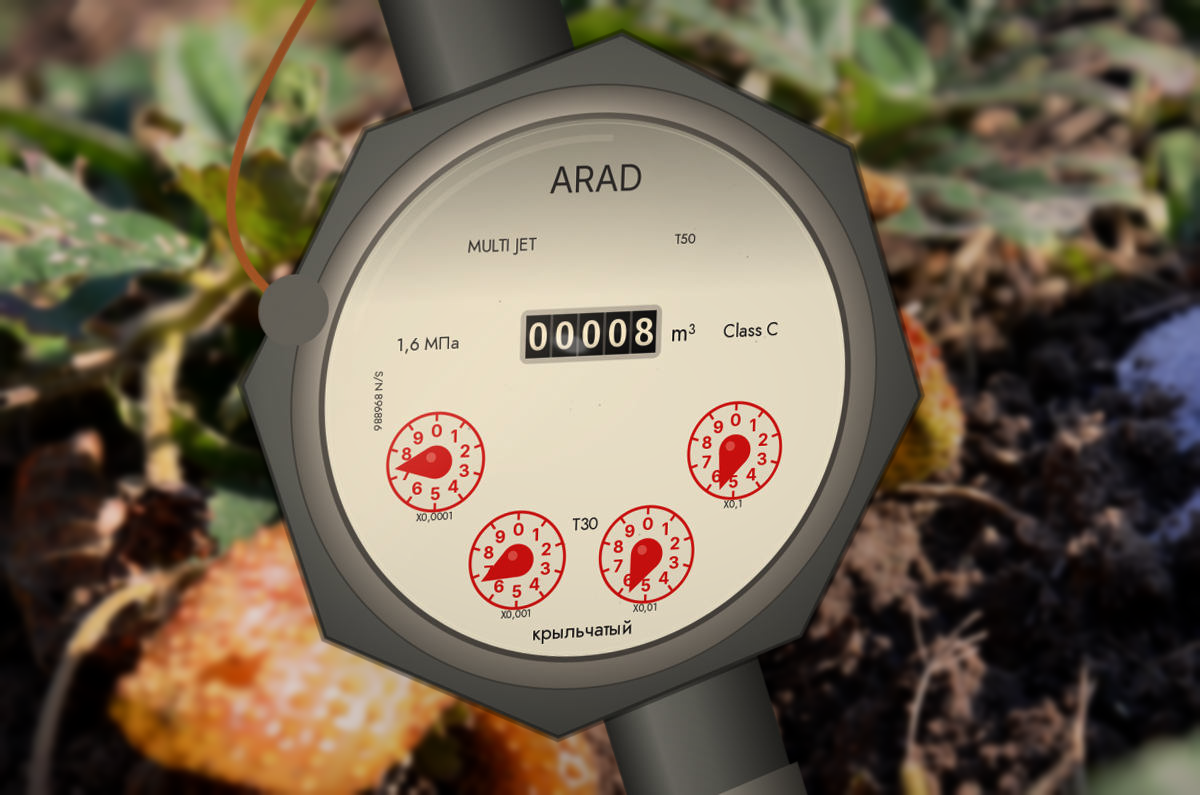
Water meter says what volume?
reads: 8.5567 m³
